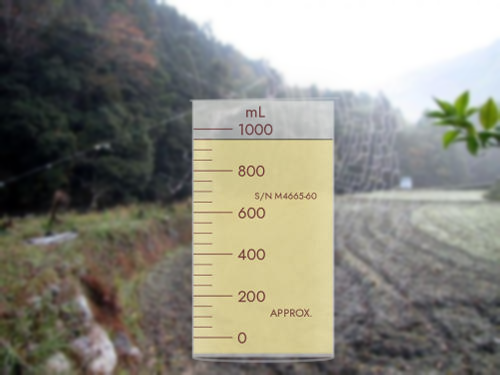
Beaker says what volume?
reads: 950 mL
